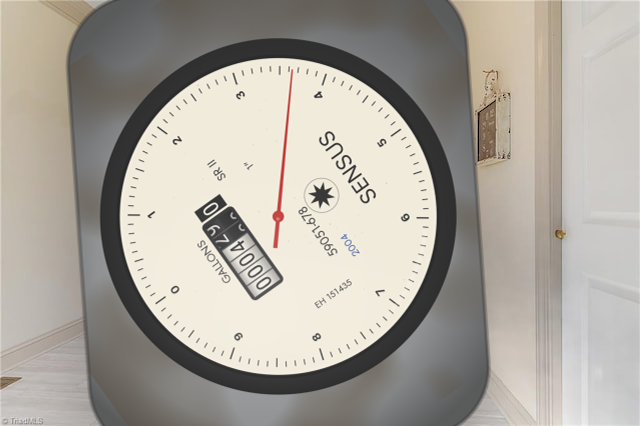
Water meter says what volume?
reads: 4293.6 gal
